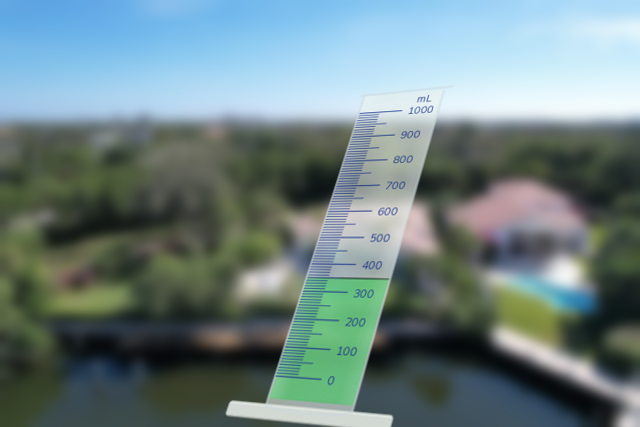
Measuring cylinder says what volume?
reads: 350 mL
